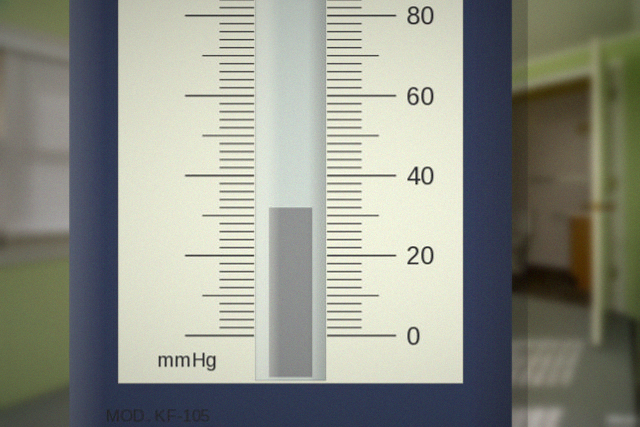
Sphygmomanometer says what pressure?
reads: 32 mmHg
